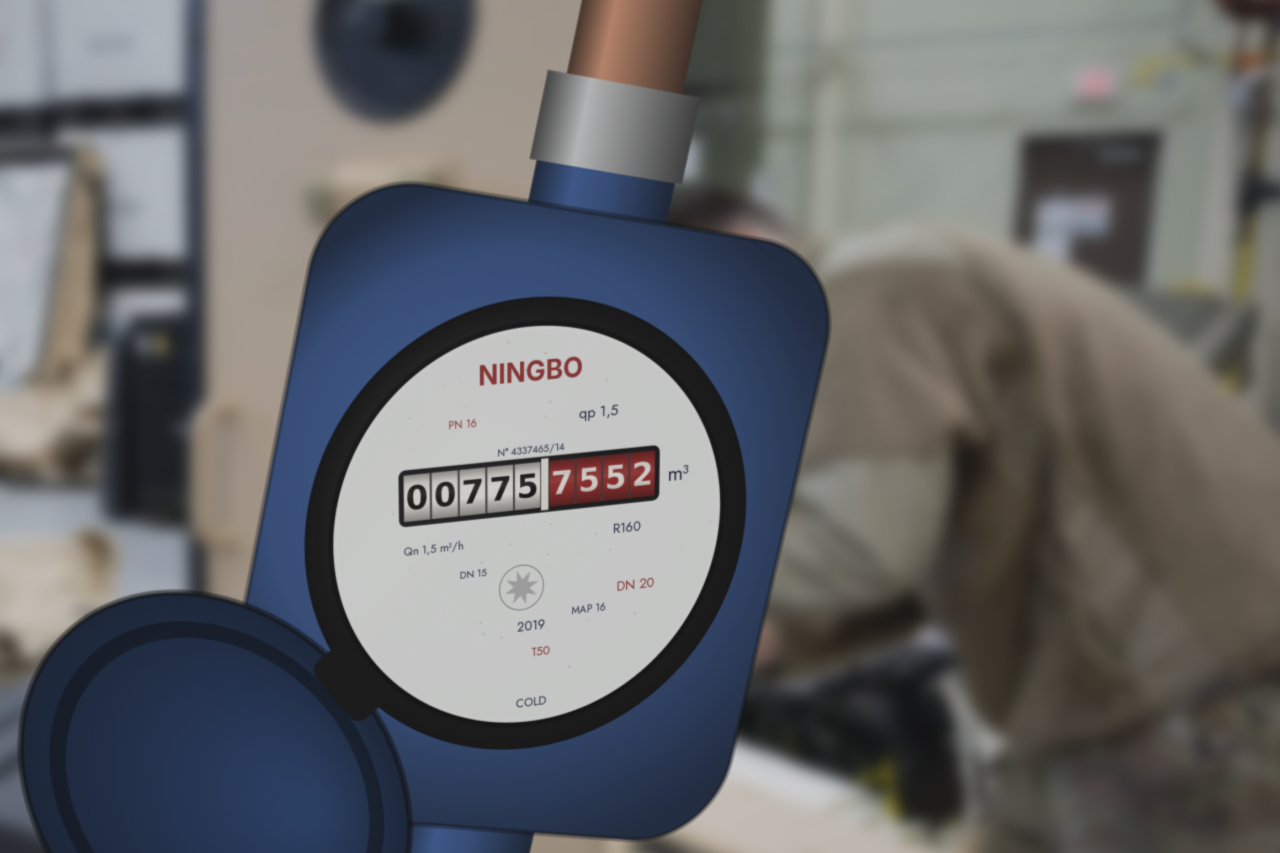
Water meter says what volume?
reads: 775.7552 m³
